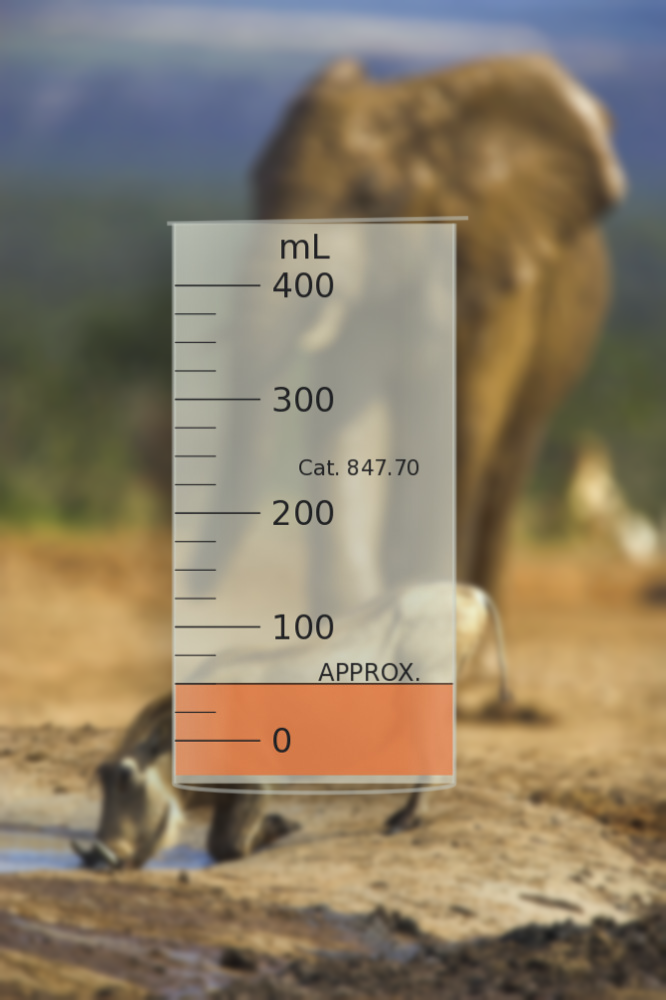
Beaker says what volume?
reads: 50 mL
